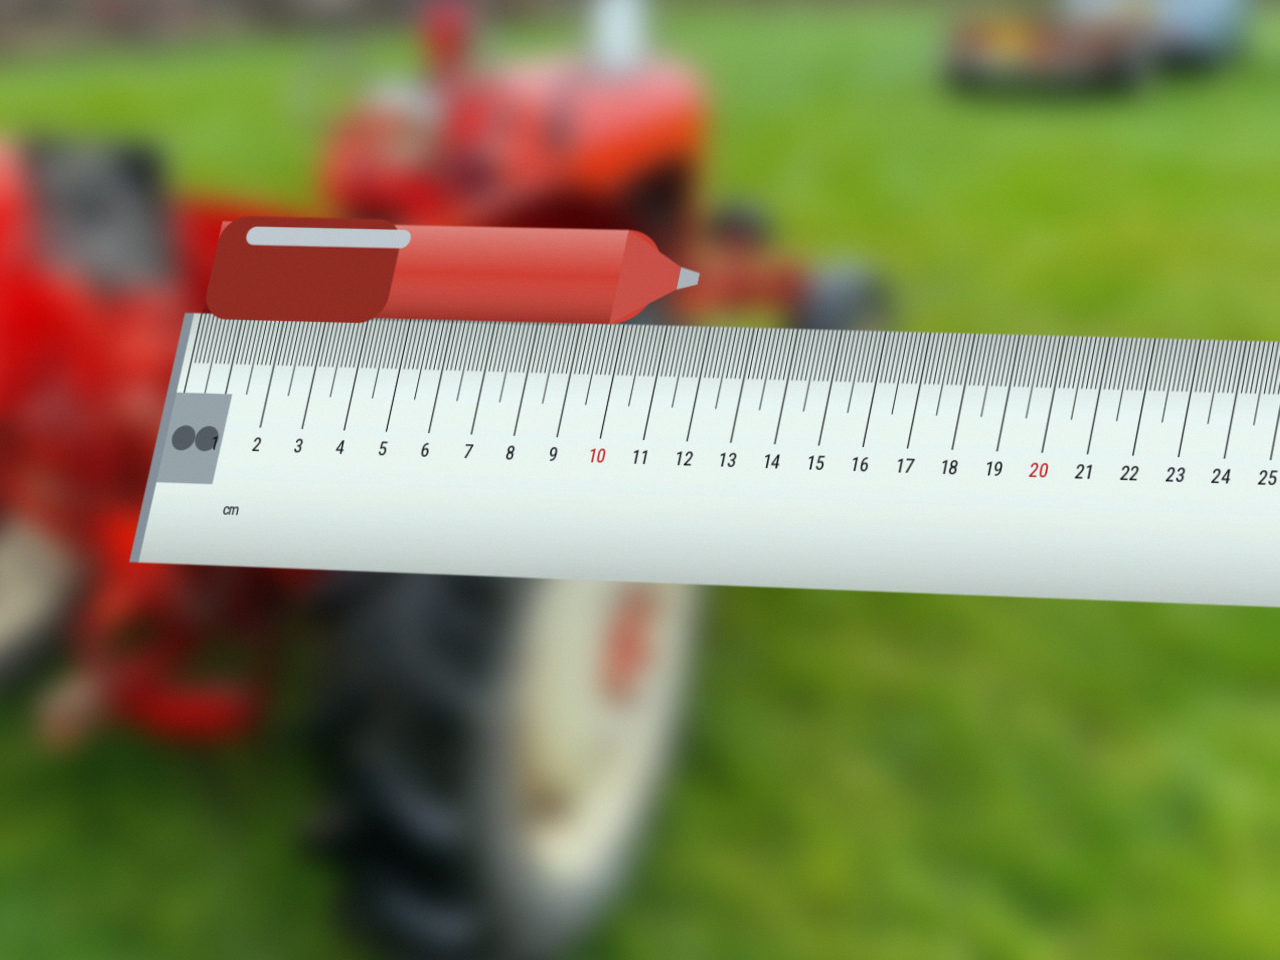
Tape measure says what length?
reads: 11.5 cm
